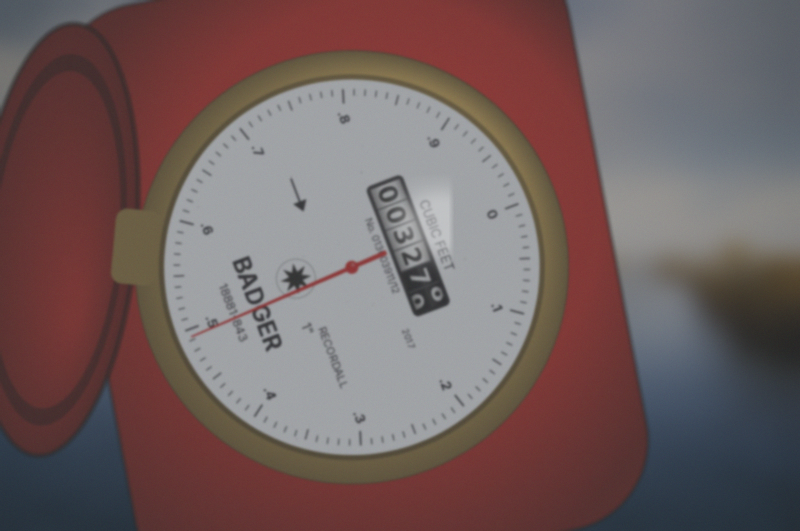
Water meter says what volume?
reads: 3278.49 ft³
